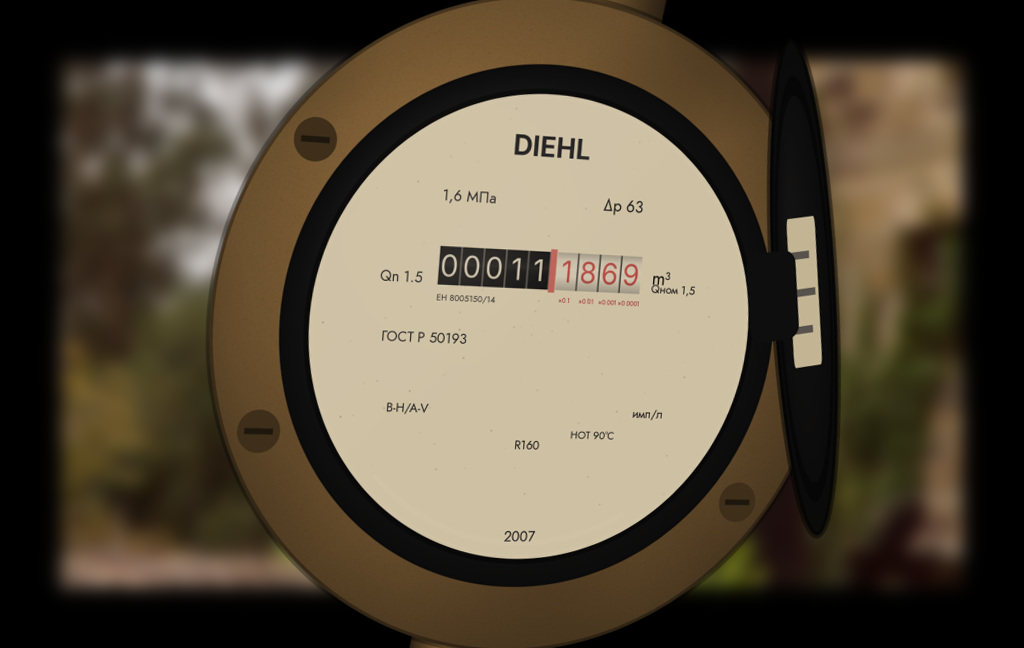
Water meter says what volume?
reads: 11.1869 m³
